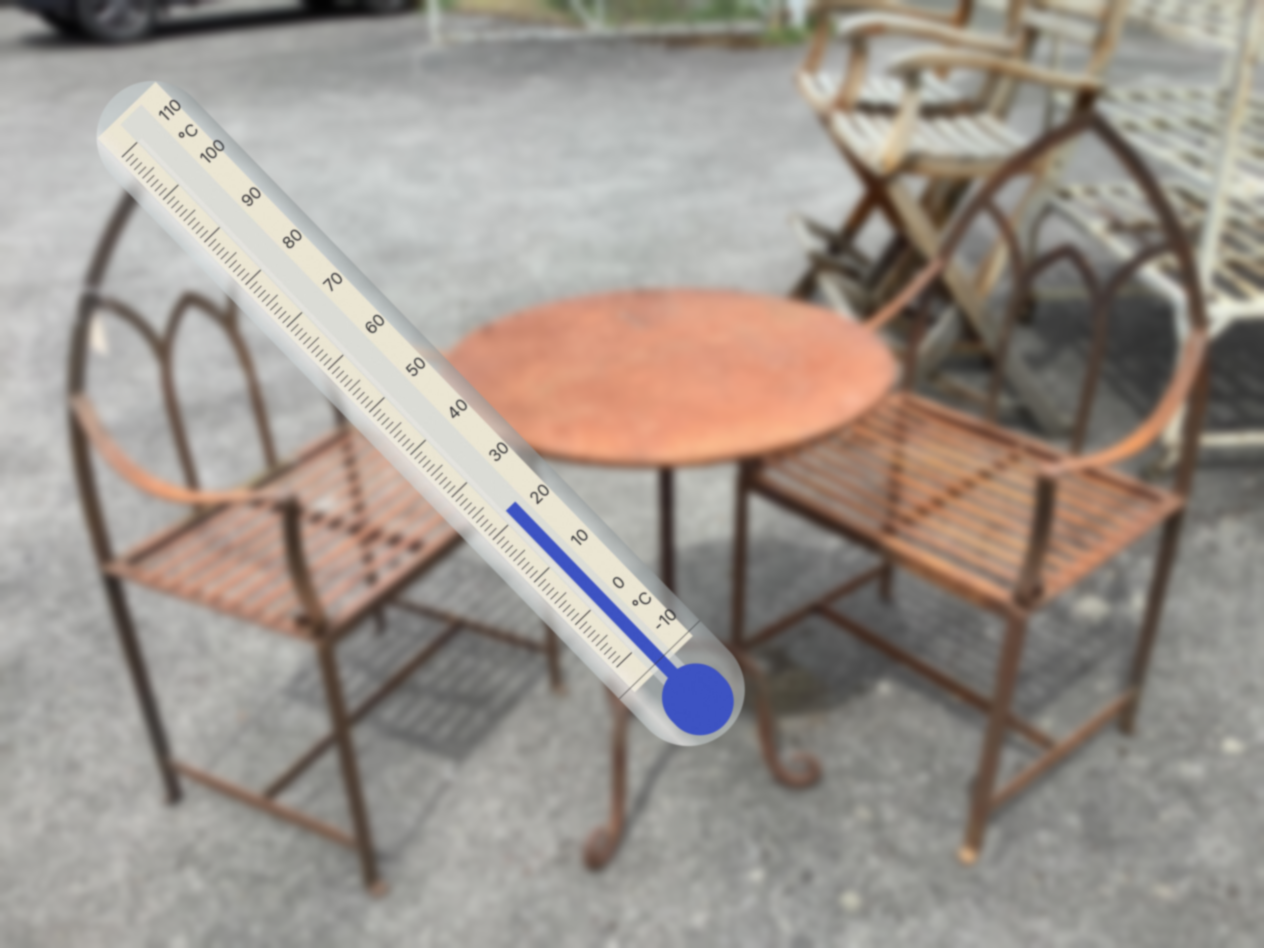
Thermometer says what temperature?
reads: 22 °C
